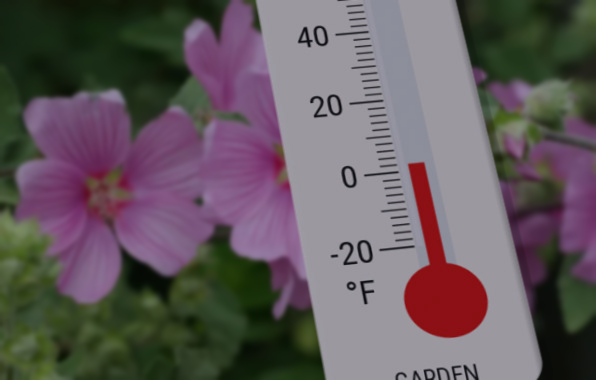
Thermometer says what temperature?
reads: 2 °F
